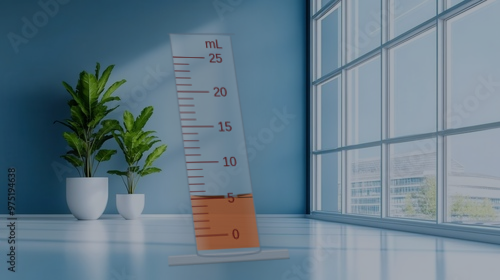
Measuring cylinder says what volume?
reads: 5 mL
